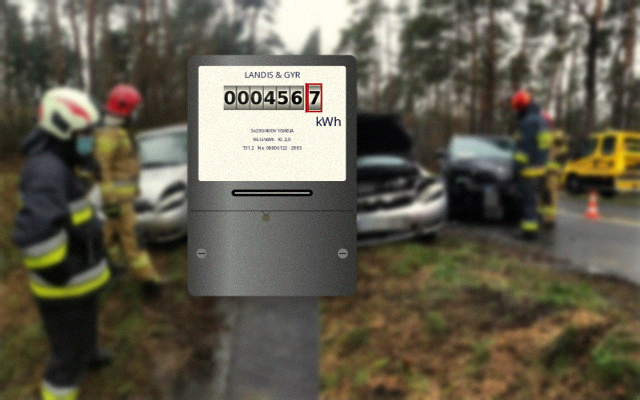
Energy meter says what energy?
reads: 456.7 kWh
